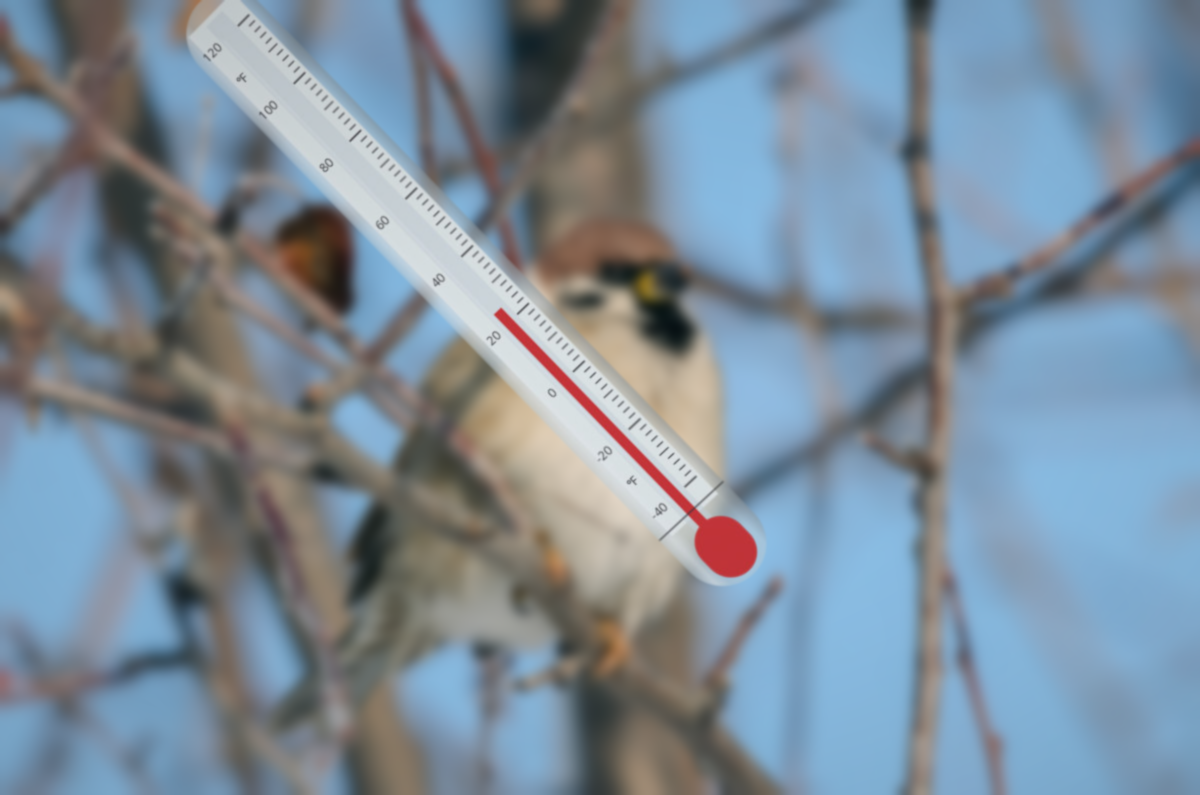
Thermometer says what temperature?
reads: 24 °F
